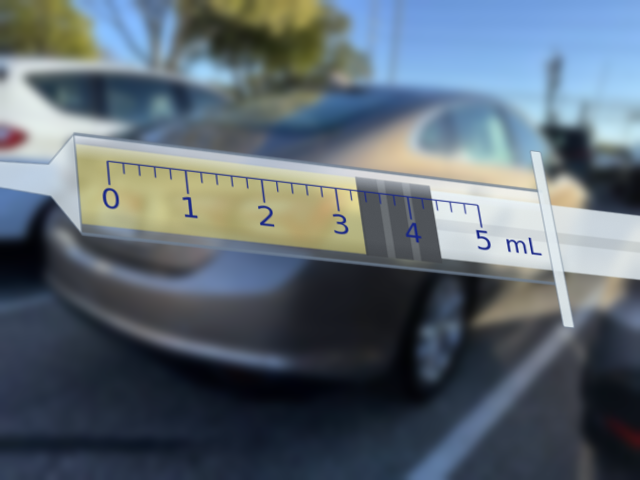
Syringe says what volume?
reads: 3.3 mL
